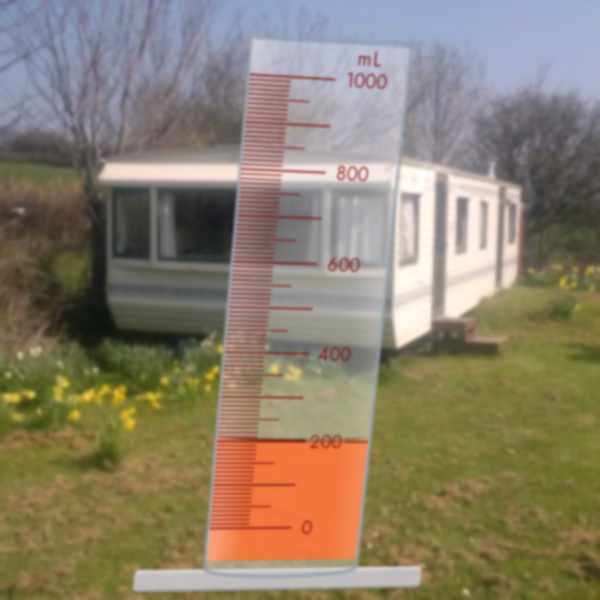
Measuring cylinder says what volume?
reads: 200 mL
